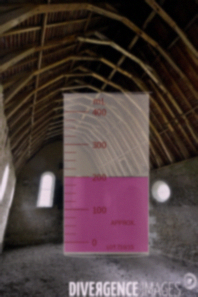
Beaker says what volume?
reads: 200 mL
